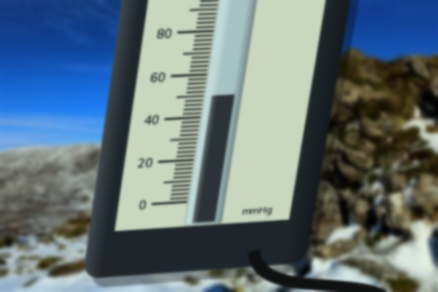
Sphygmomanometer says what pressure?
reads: 50 mmHg
